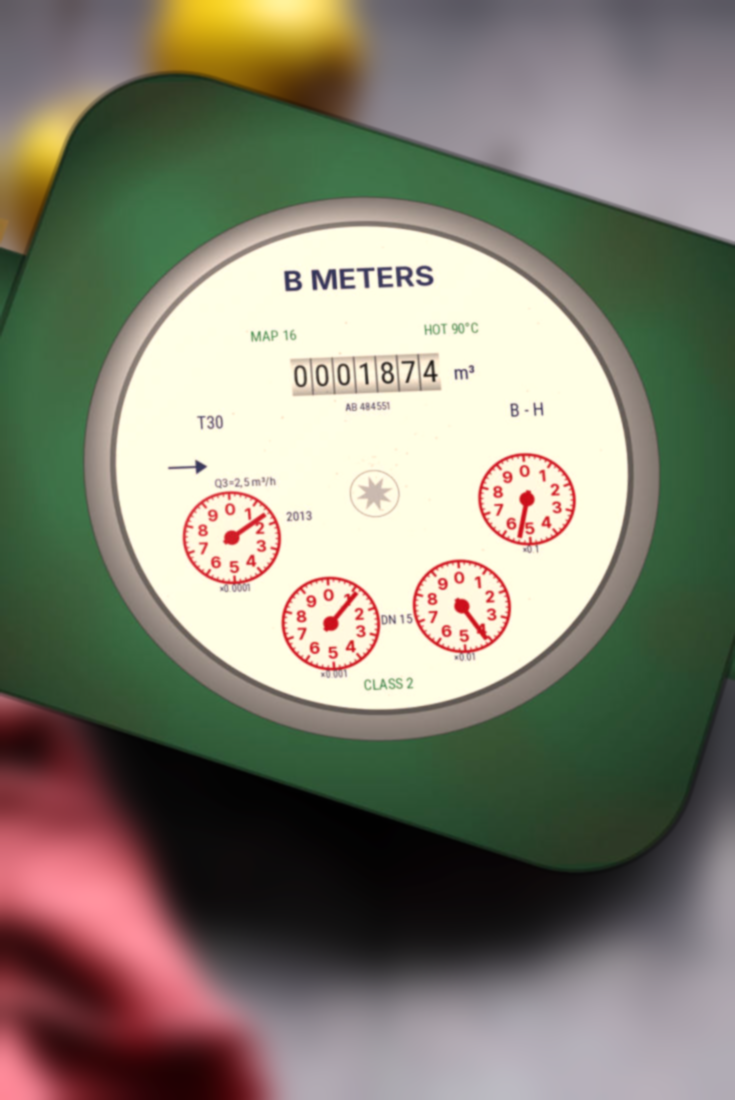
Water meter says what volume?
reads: 1874.5411 m³
